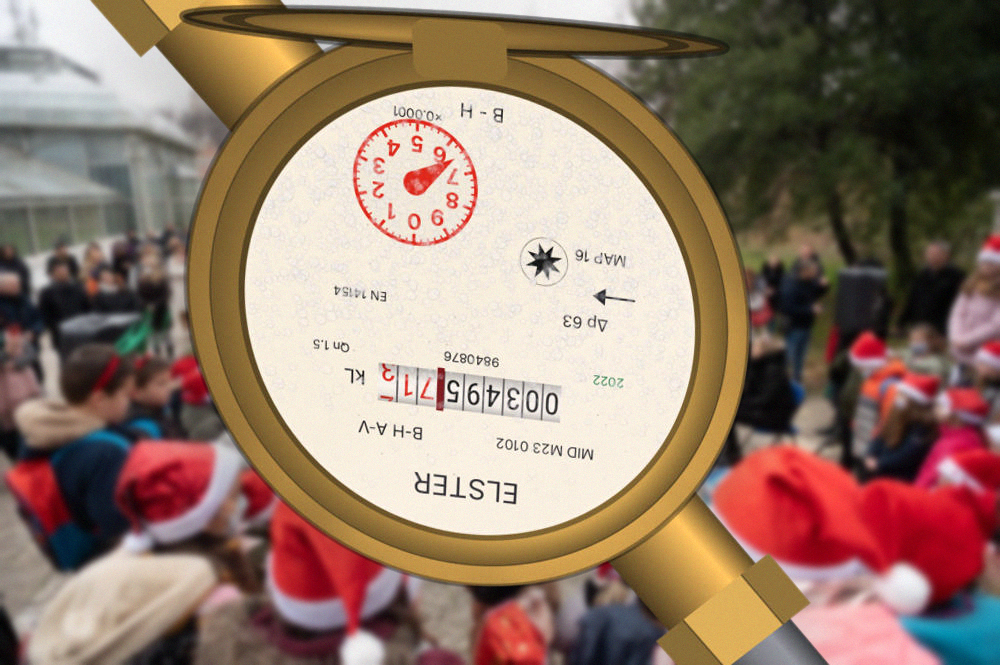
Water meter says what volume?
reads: 3495.7126 kL
